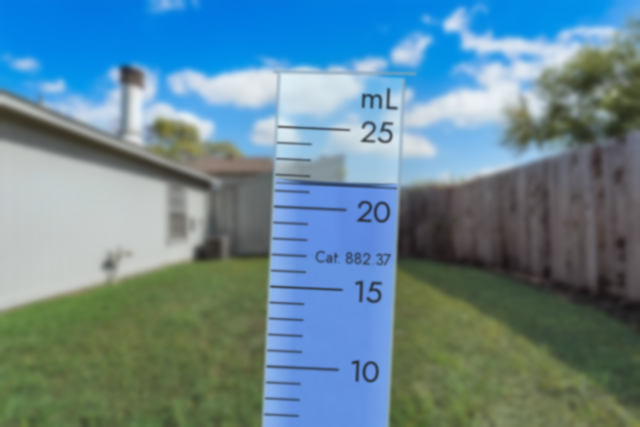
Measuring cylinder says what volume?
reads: 21.5 mL
